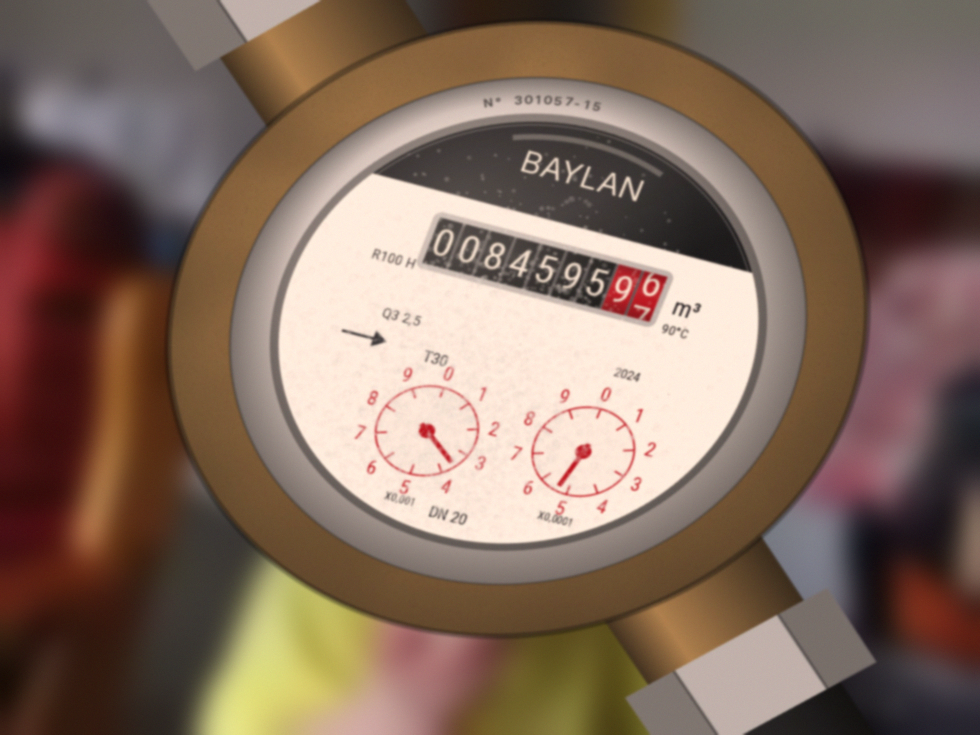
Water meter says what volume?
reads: 84595.9635 m³
